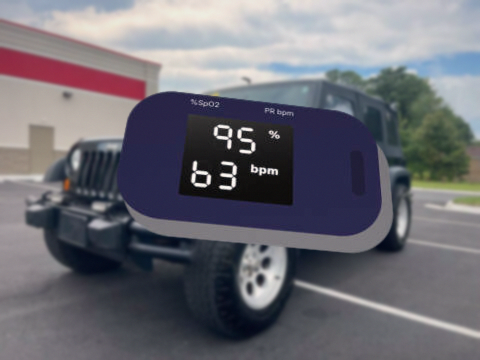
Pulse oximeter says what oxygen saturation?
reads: 95 %
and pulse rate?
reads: 63 bpm
